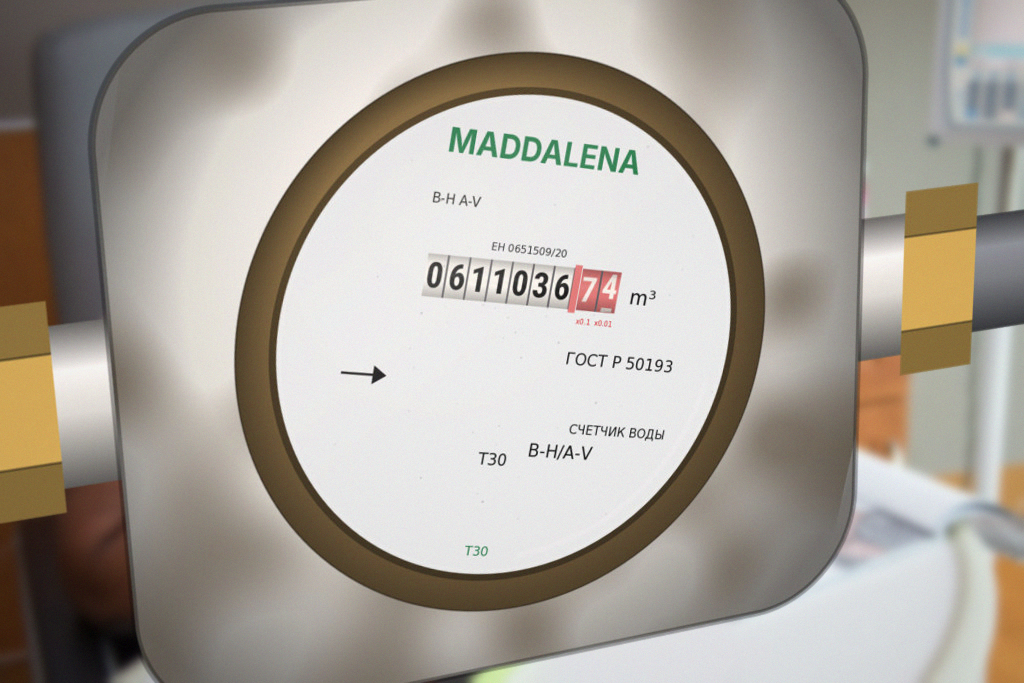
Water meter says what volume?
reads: 611036.74 m³
